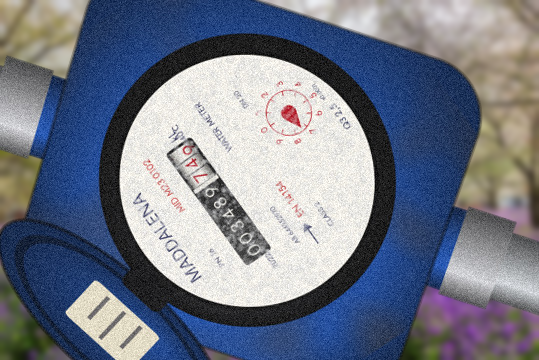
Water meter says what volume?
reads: 3489.7487 kL
